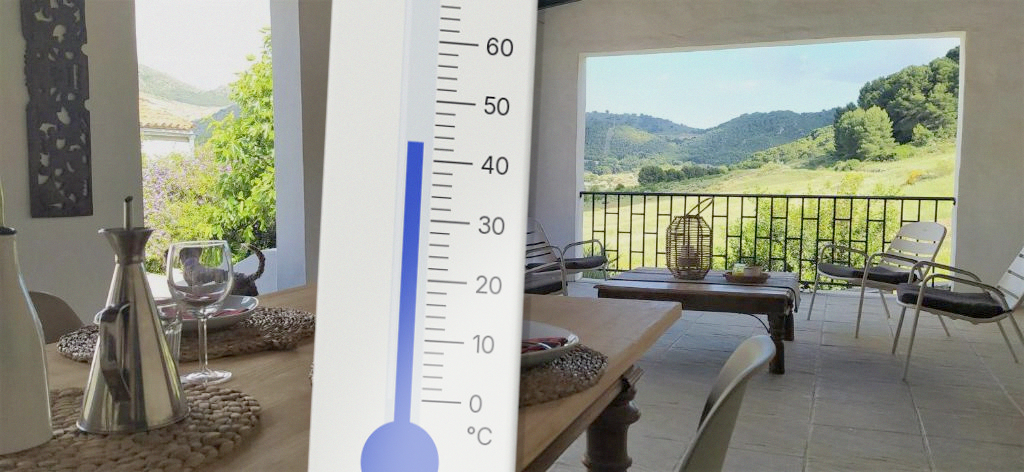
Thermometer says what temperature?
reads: 43 °C
